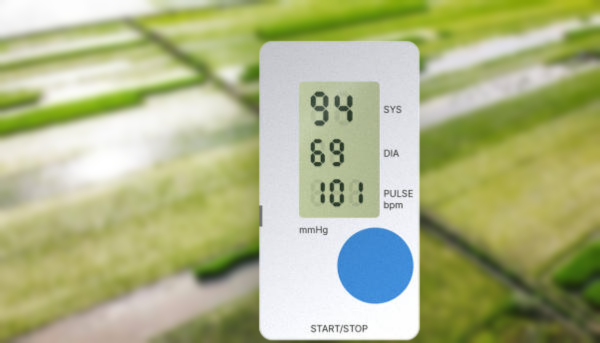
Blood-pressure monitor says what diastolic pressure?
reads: 69 mmHg
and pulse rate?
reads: 101 bpm
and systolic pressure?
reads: 94 mmHg
